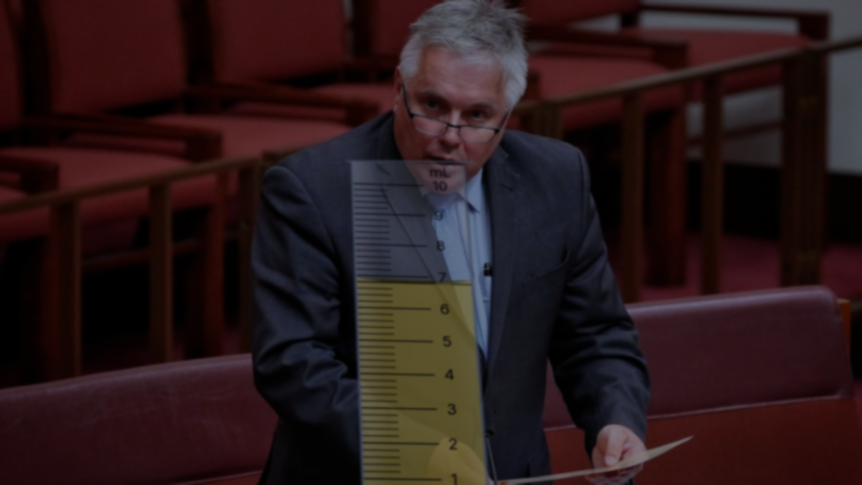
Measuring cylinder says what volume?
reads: 6.8 mL
